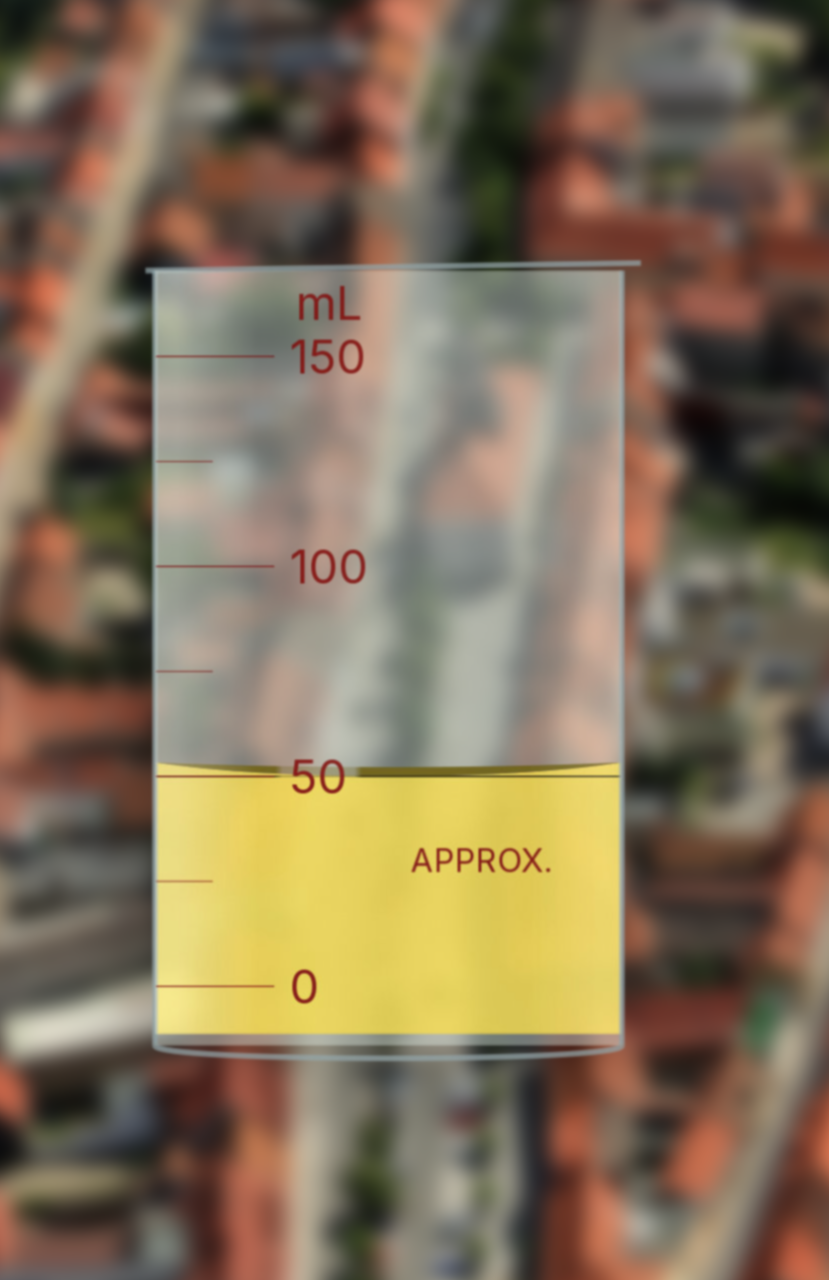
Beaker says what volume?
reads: 50 mL
